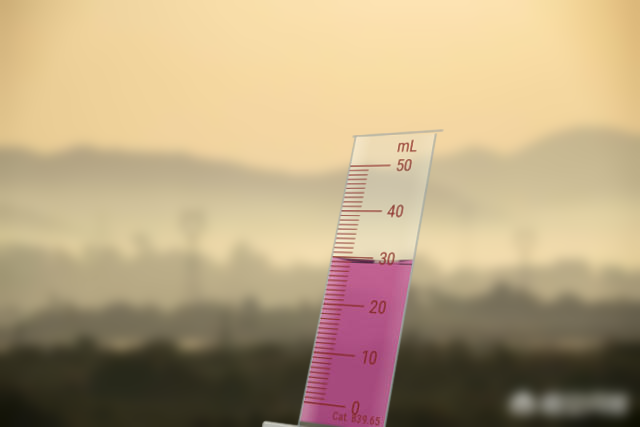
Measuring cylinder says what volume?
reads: 29 mL
